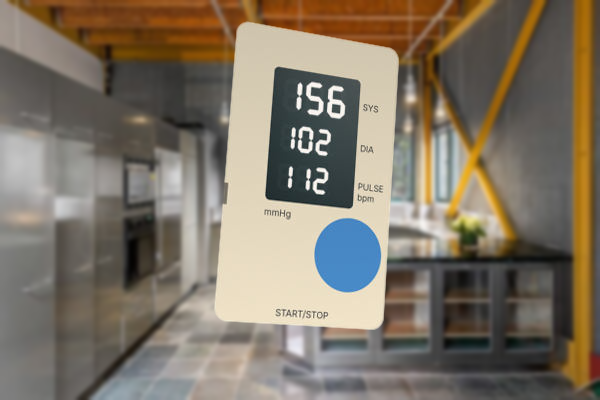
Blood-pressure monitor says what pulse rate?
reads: 112 bpm
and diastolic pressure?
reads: 102 mmHg
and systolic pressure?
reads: 156 mmHg
